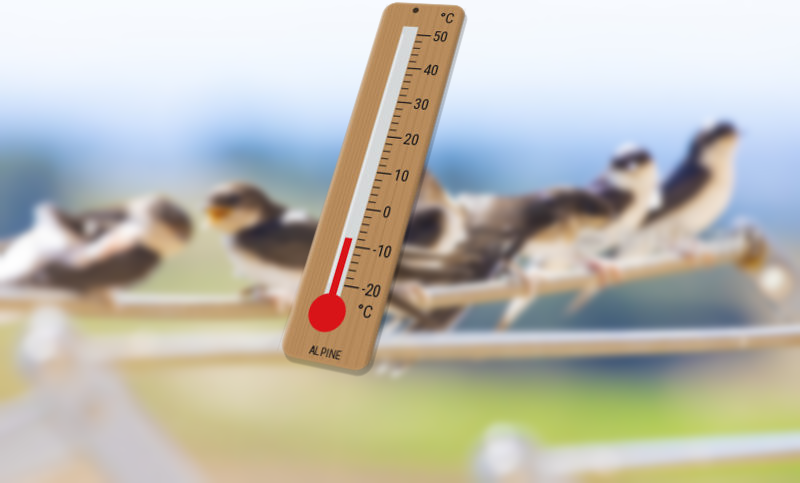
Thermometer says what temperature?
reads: -8 °C
